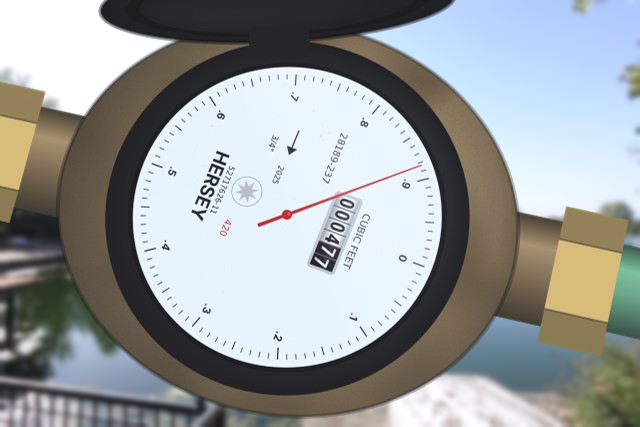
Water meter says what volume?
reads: 476.88 ft³
